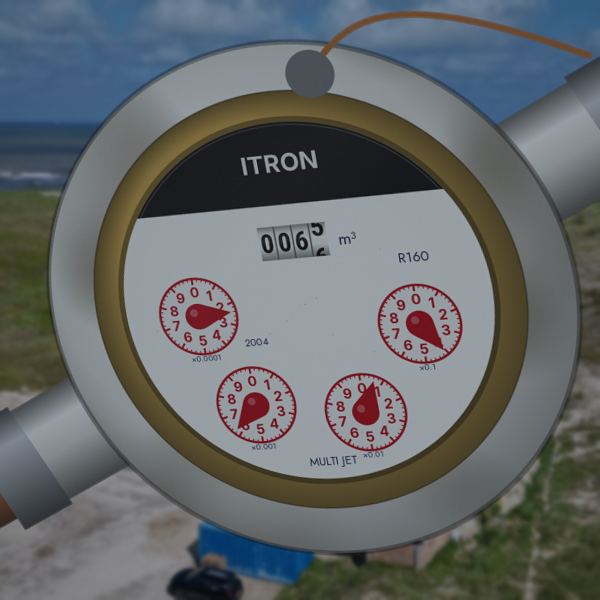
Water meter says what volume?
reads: 65.4062 m³
